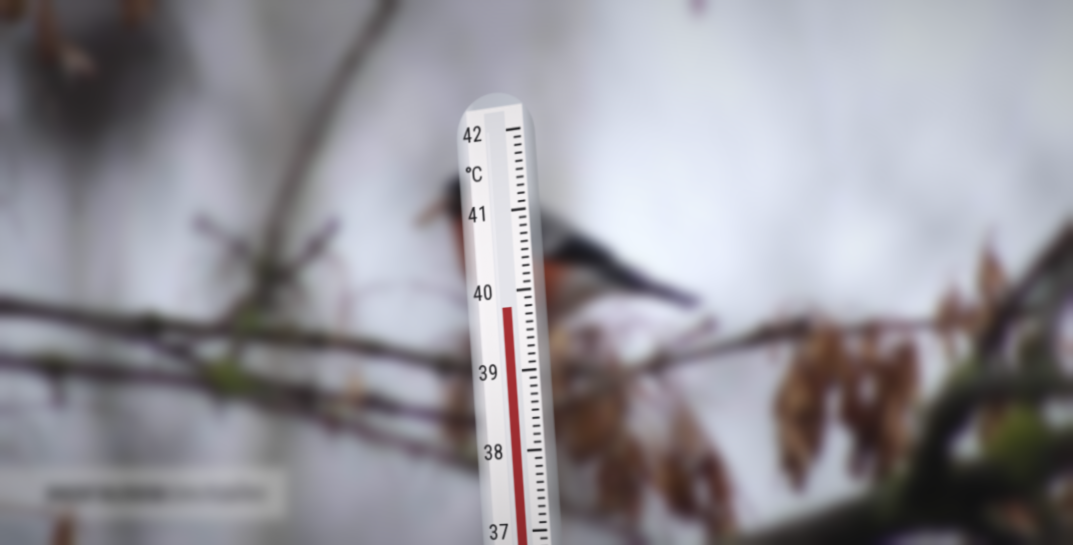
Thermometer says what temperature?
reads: 39.8 °C
